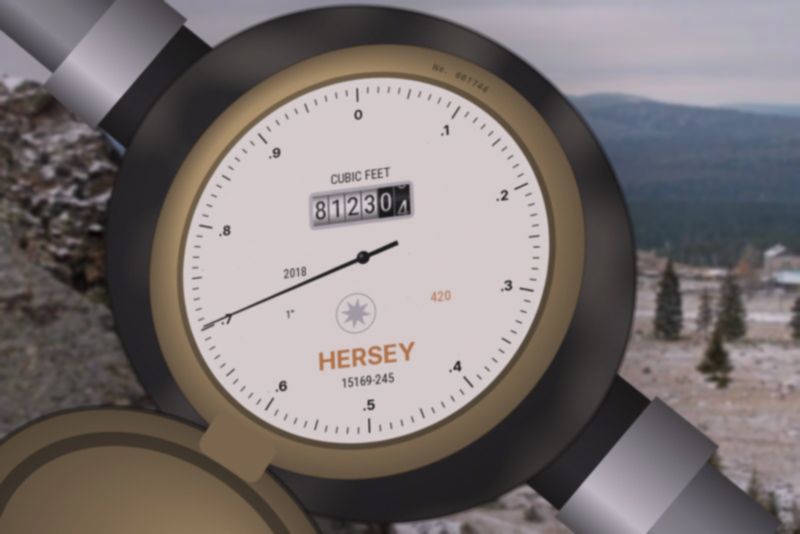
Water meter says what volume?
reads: 812303.70 ft³
